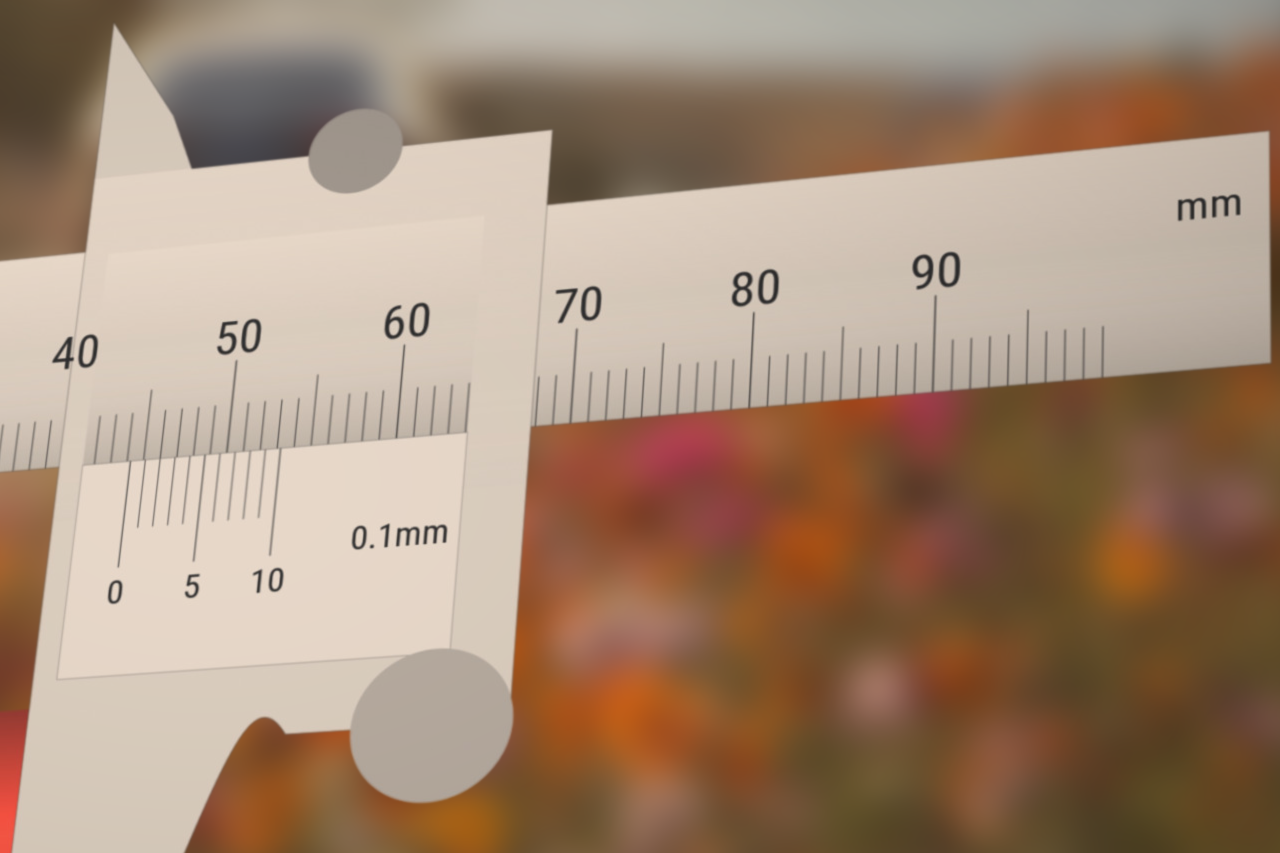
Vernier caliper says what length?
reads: 44.2 mm
